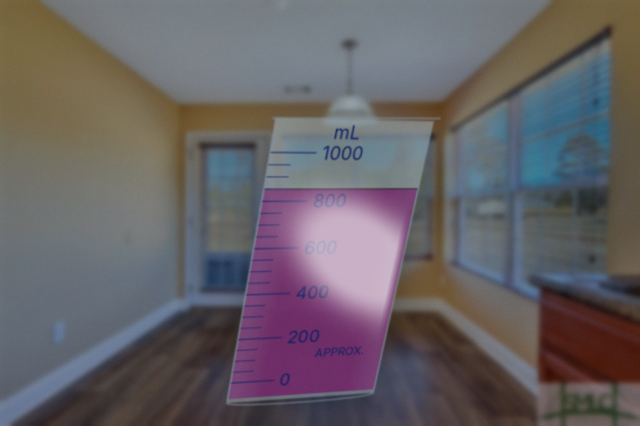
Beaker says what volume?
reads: 850 mL
